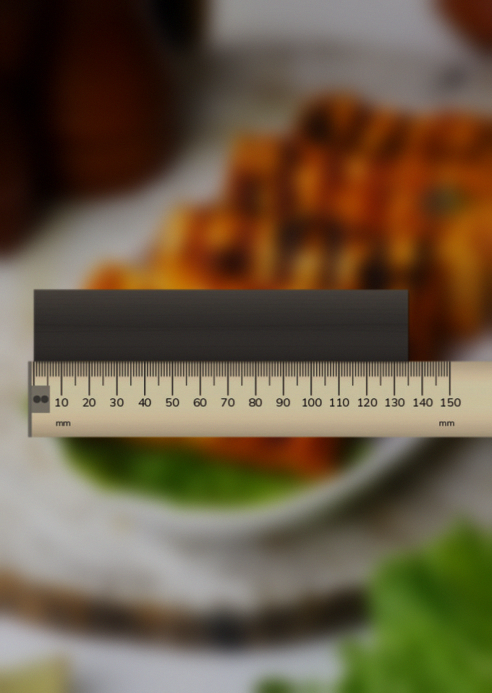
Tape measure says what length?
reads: 135 mm
